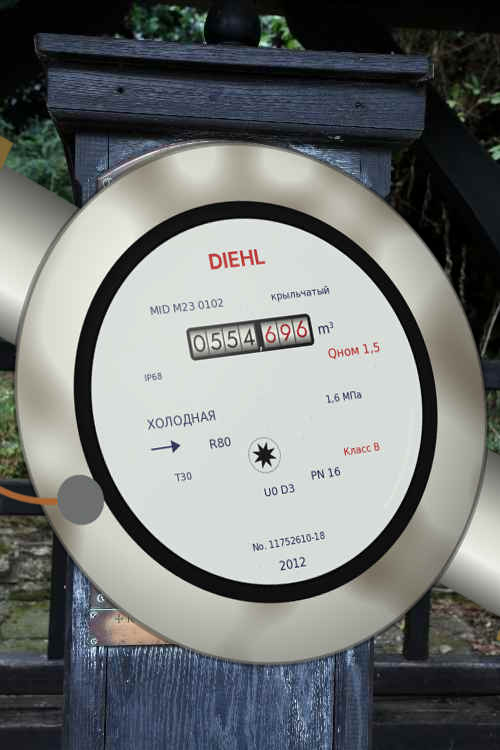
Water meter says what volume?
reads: 554.696 m³
